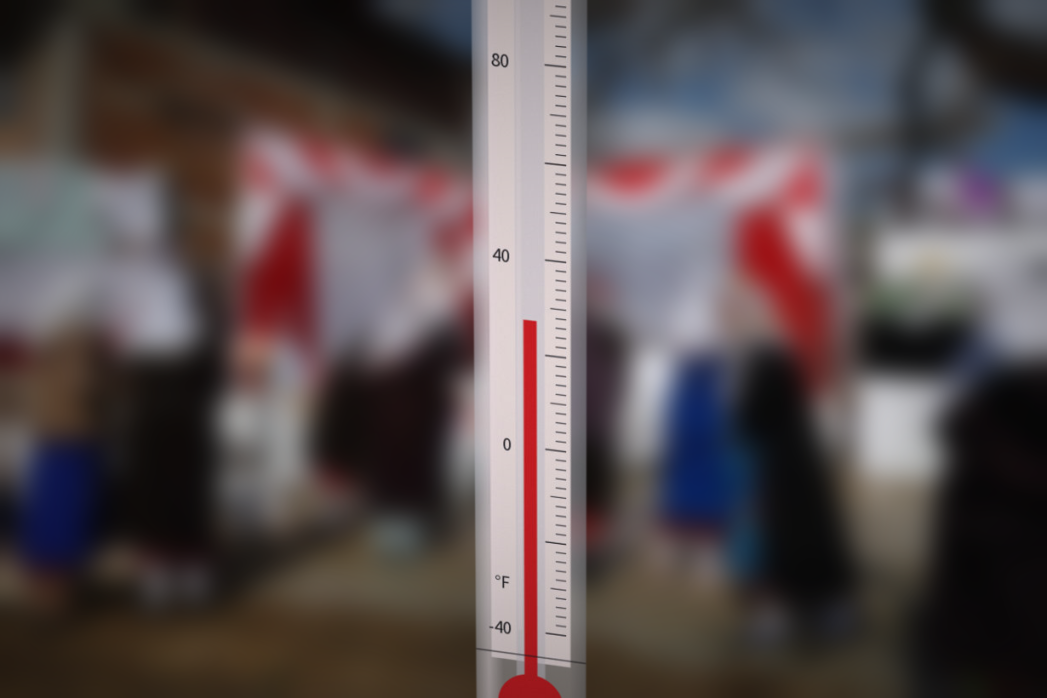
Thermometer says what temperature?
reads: 27 °F
